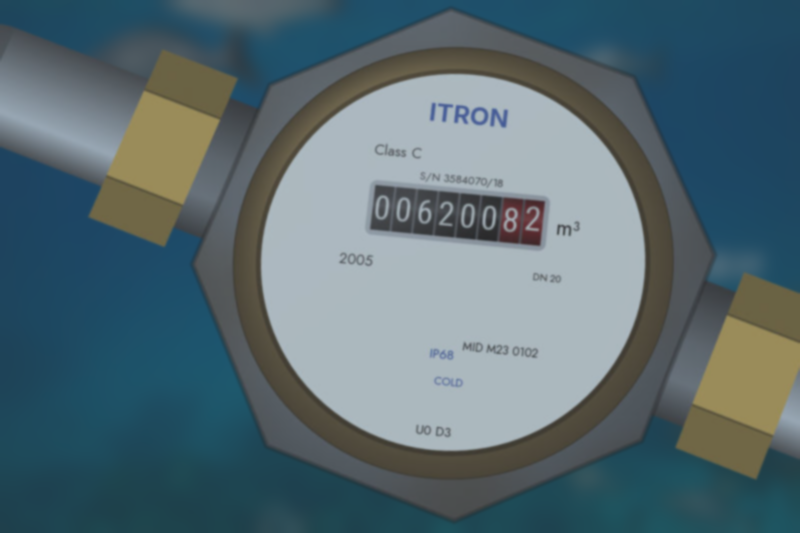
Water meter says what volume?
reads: 6200.82 m³
